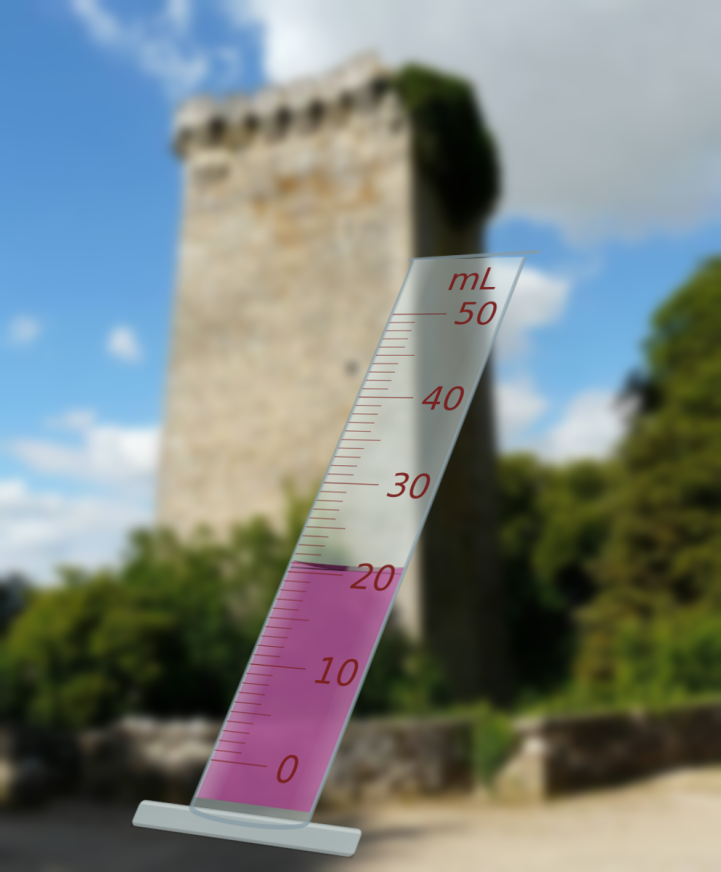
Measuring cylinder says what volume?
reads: 20.5 mL
